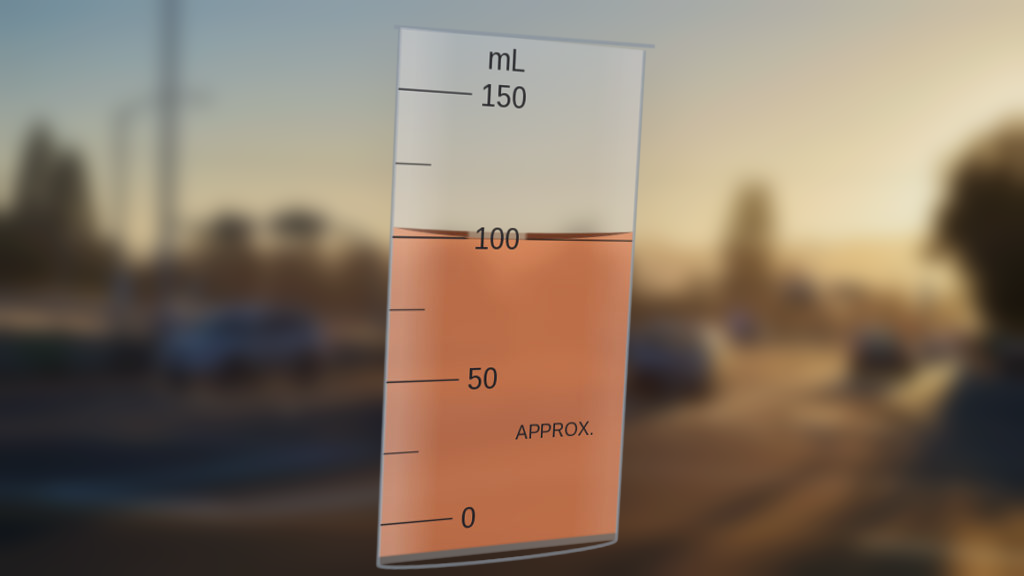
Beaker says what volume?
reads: 100 mL
